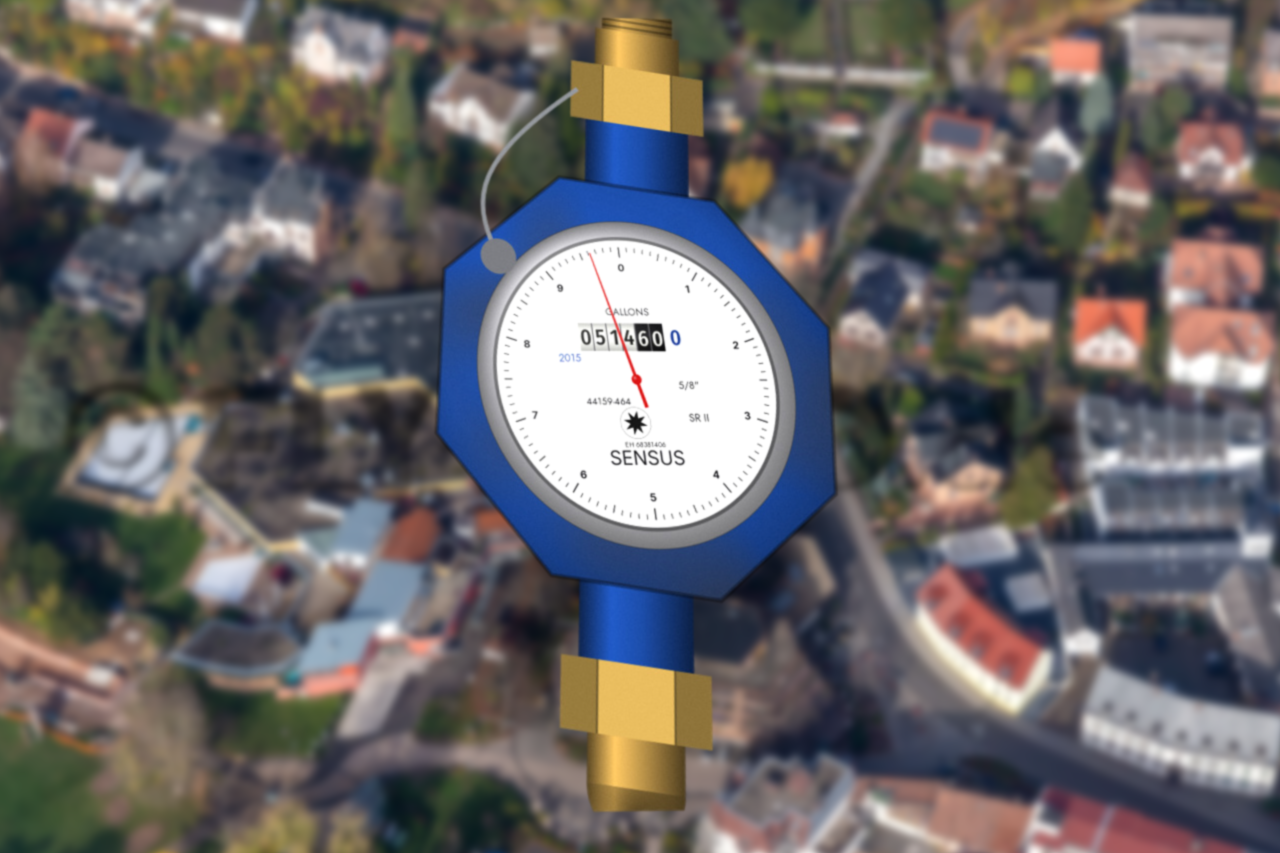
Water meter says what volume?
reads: 514599.6 gal
